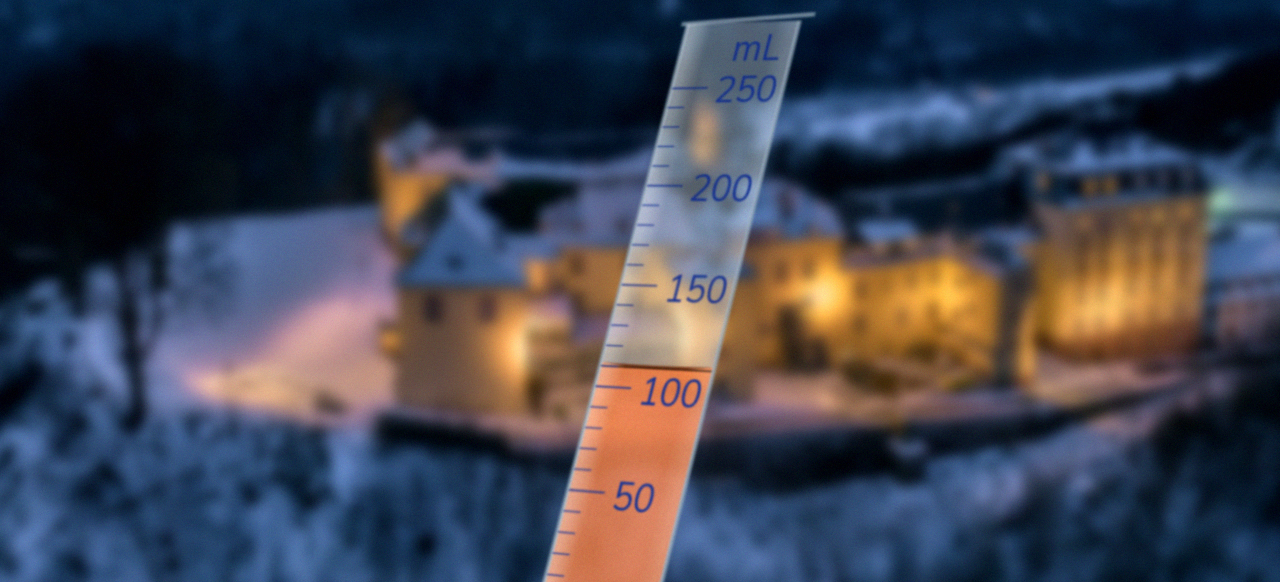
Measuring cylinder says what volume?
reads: 110 mL
